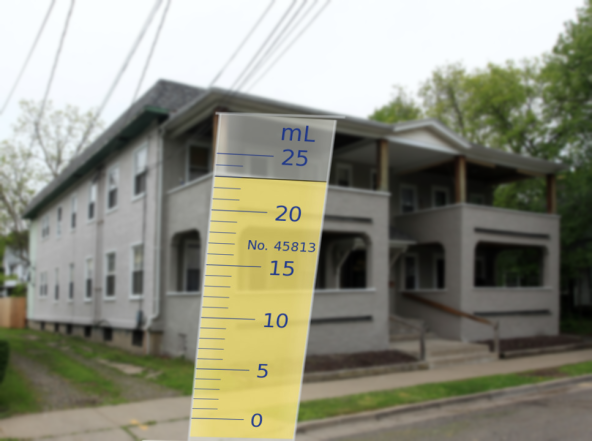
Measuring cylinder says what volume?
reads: 23 mL
